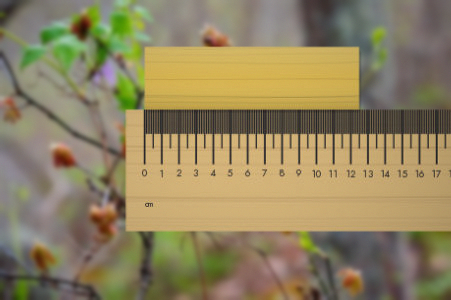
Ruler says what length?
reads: 12.5 cm
